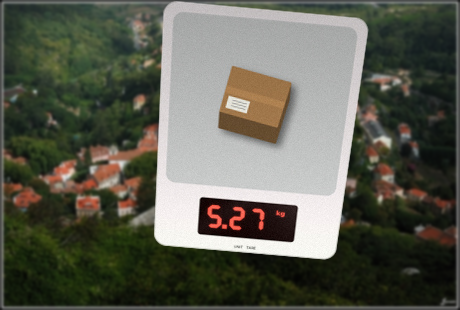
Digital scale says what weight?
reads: 5.27 kg
